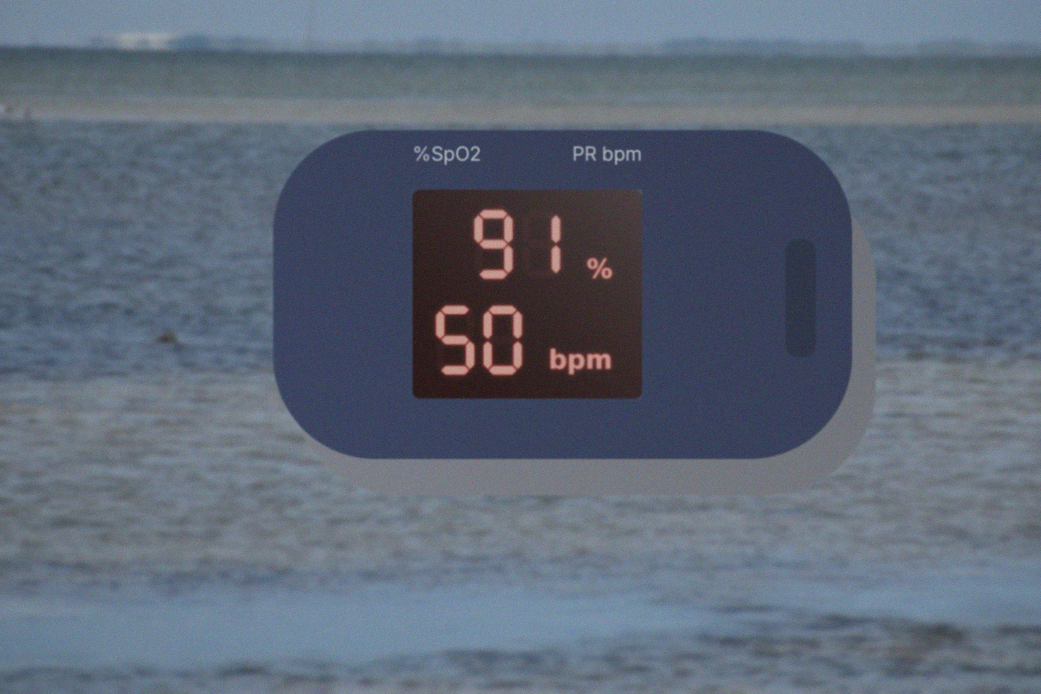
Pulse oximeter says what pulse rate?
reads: 50 bpm
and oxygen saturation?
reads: 91 %
